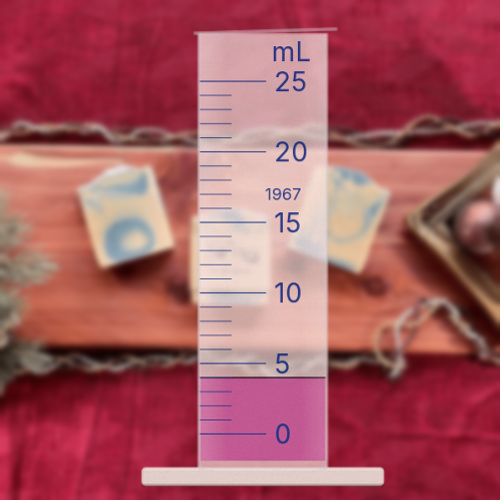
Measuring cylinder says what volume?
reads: 4 mL
